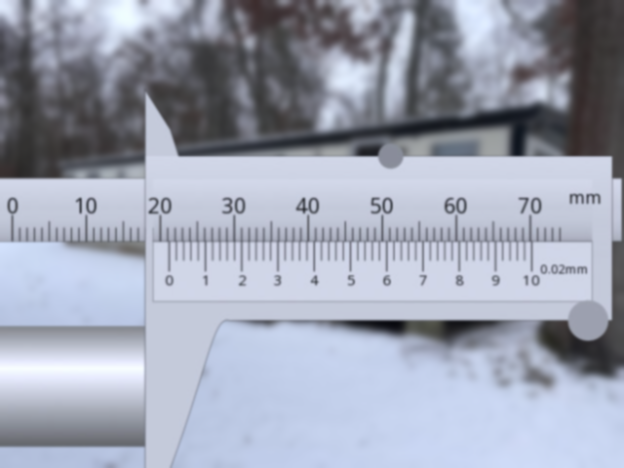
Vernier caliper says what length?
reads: 21.2 mm
